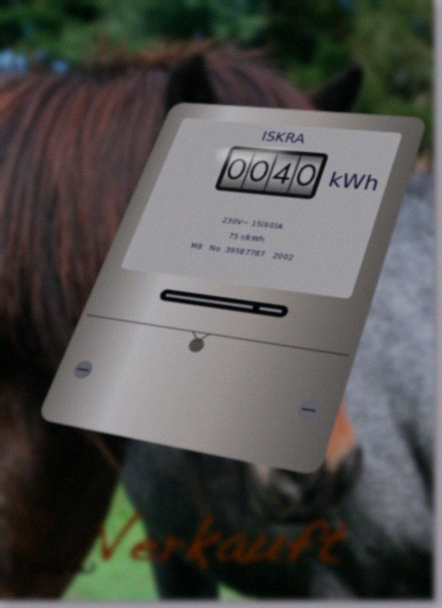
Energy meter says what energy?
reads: 40 kWh
